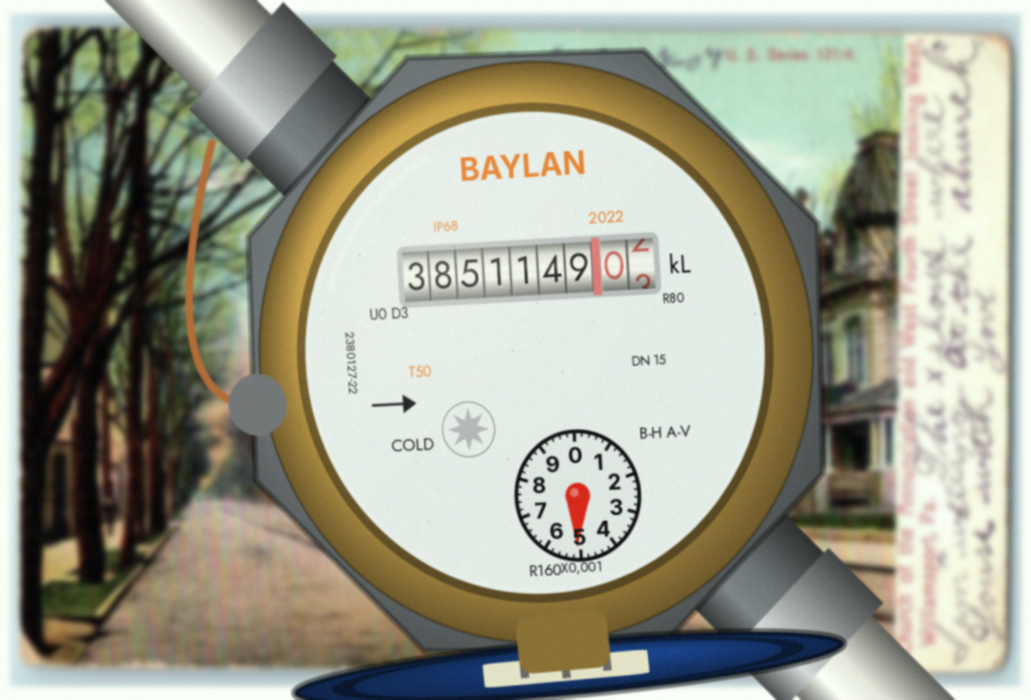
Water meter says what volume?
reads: 3851149.025 kL
